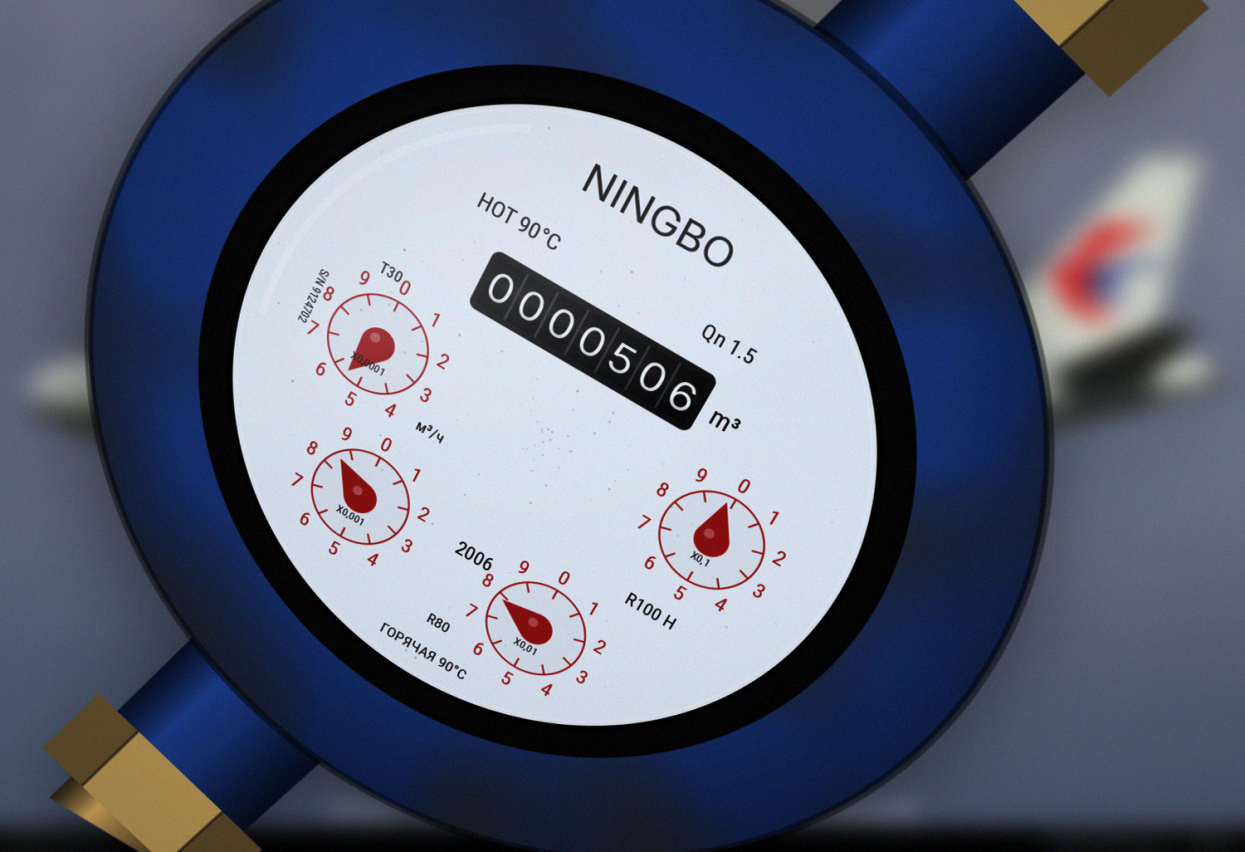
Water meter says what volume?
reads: 505.9785 m³
